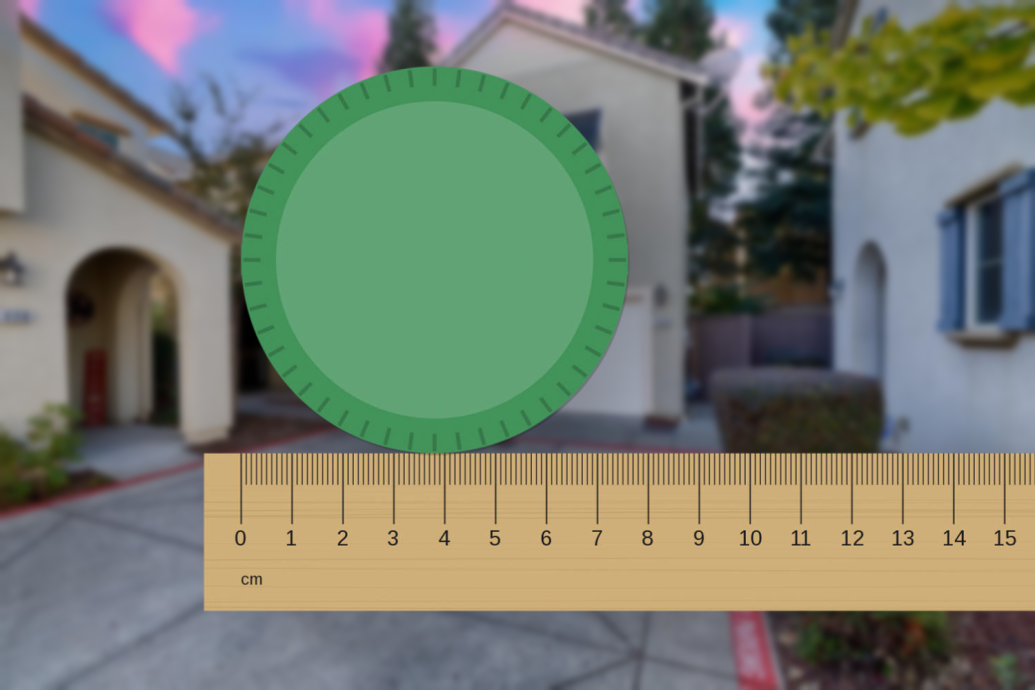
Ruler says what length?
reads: 7.6 cm
